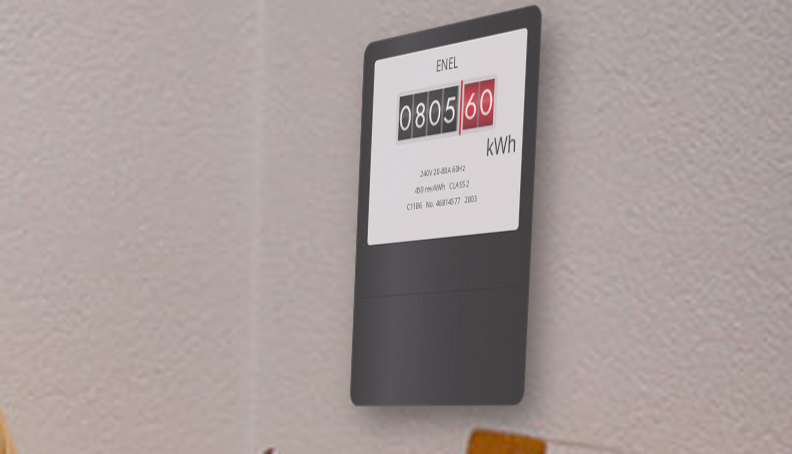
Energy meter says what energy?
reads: 805.60 kWh
